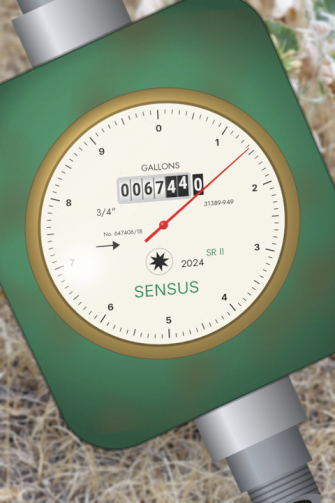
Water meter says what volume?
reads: 67441.4 gal
